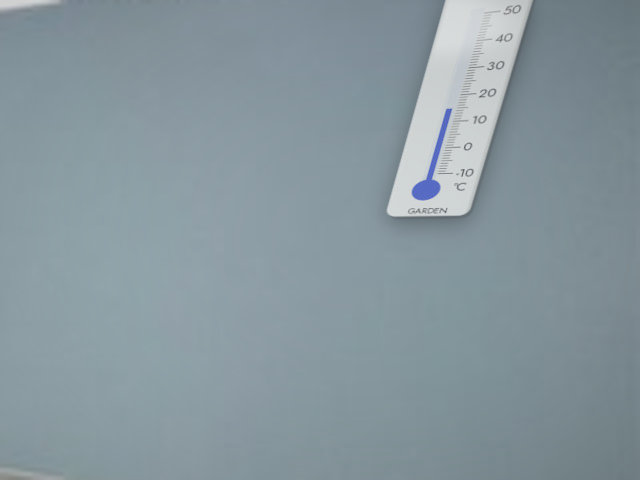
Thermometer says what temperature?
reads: 15 °C
